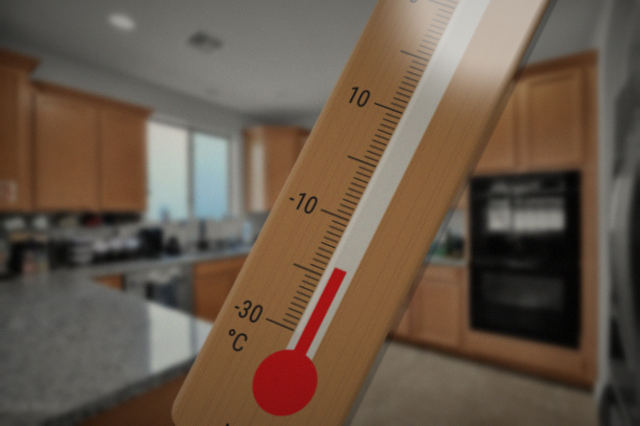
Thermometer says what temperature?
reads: -18 °C
